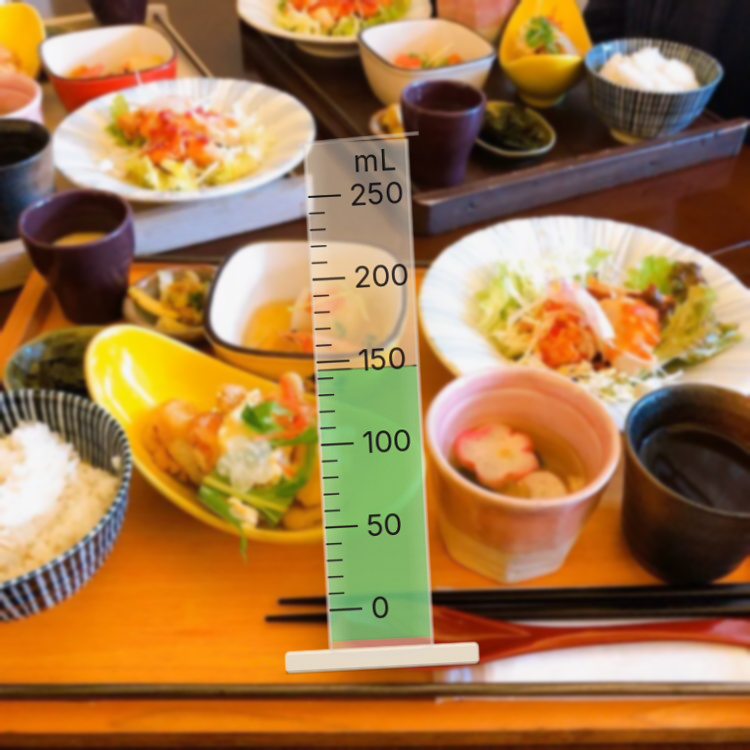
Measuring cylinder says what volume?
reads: 145 mL
